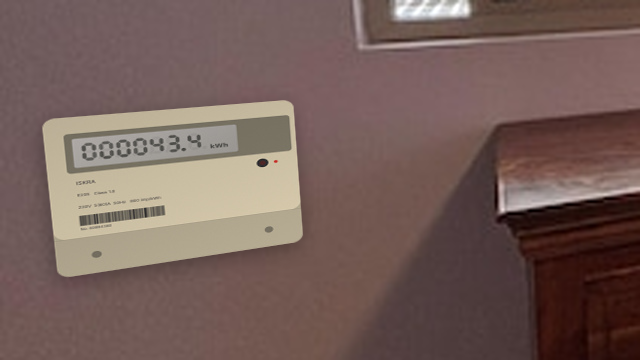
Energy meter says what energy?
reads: 43.4 kWh
